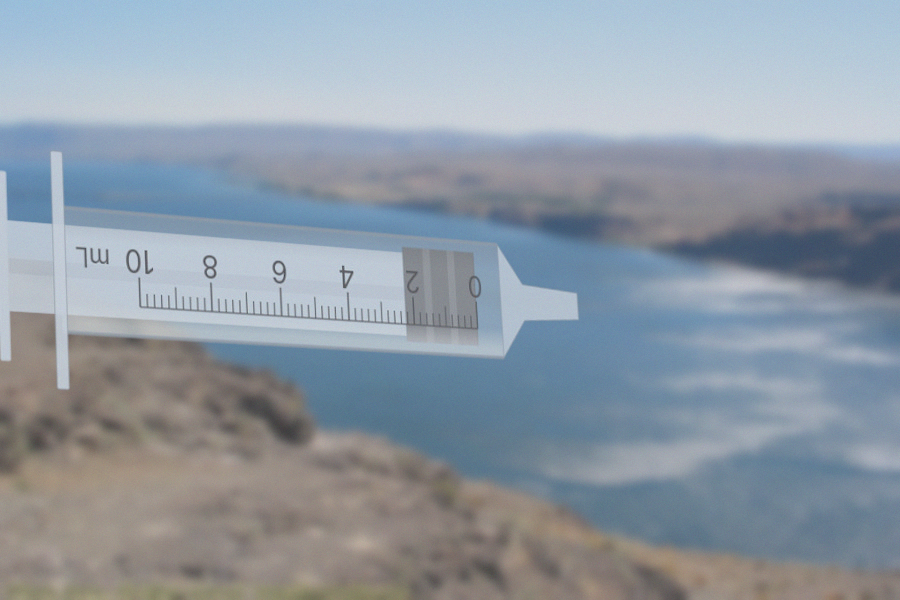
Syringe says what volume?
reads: 0 mL
